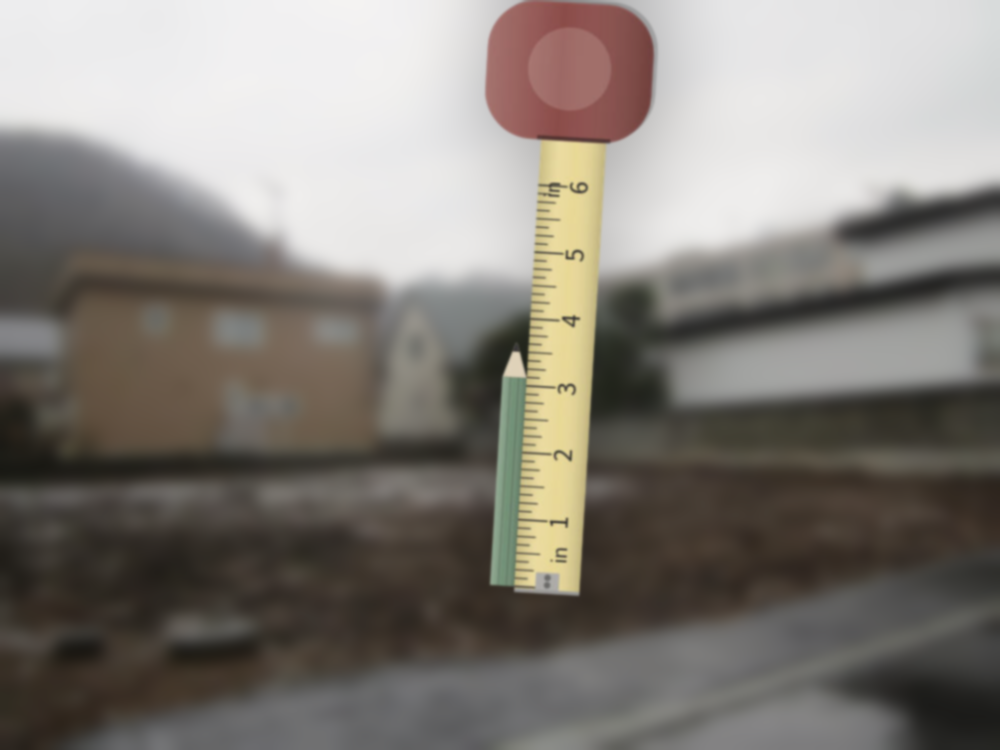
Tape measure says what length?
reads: 3.625 in
